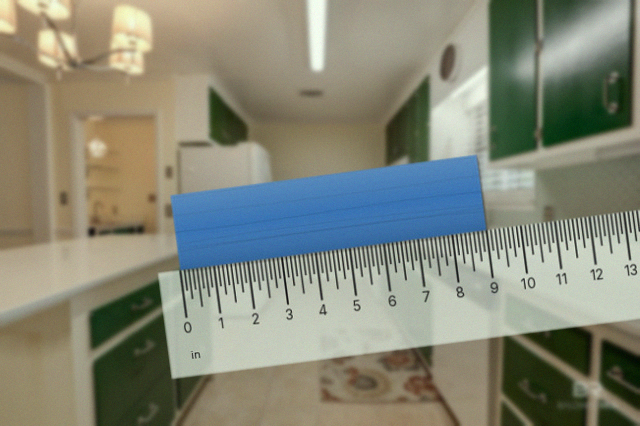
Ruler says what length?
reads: 9 in
